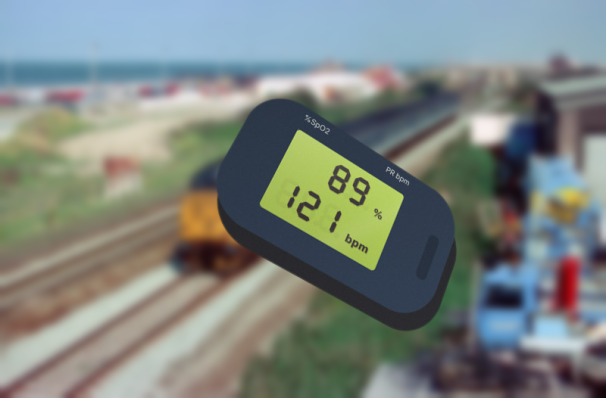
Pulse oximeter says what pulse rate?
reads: 121 bpm
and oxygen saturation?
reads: 89 %
